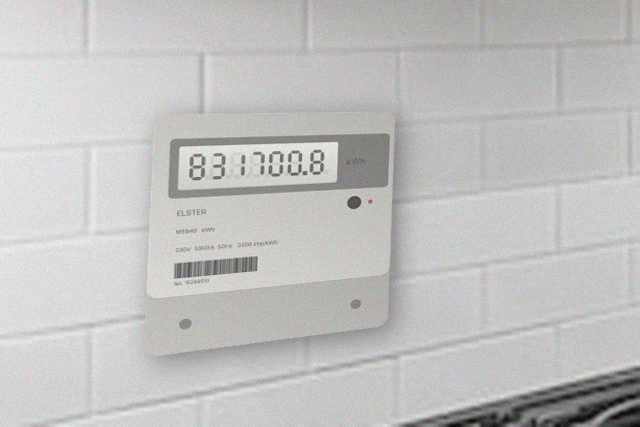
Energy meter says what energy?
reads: 831700.8 kWh
